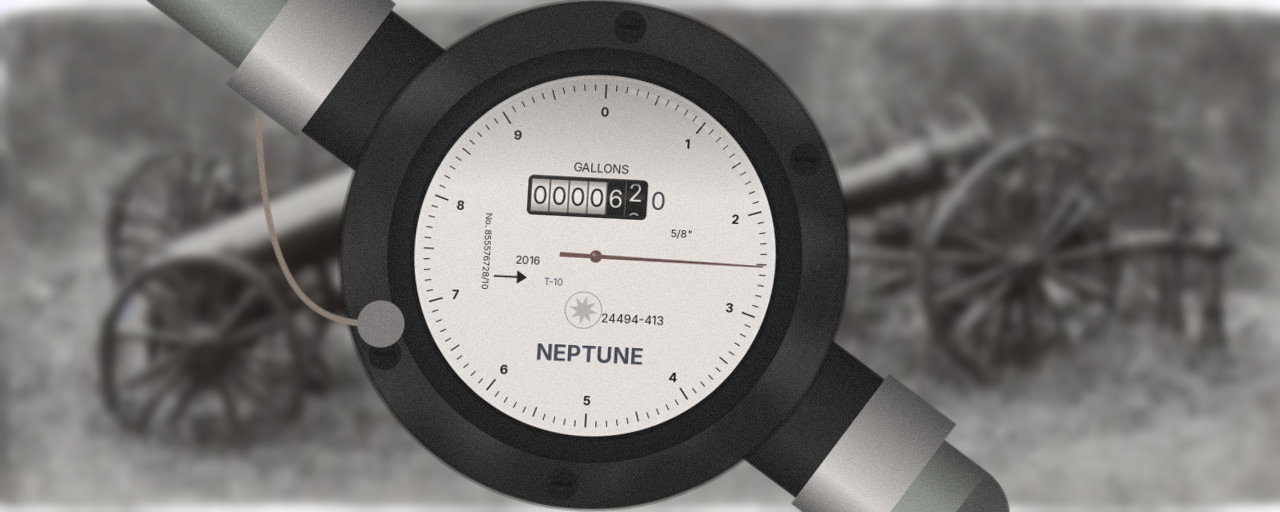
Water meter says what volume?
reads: 622.5 gal
